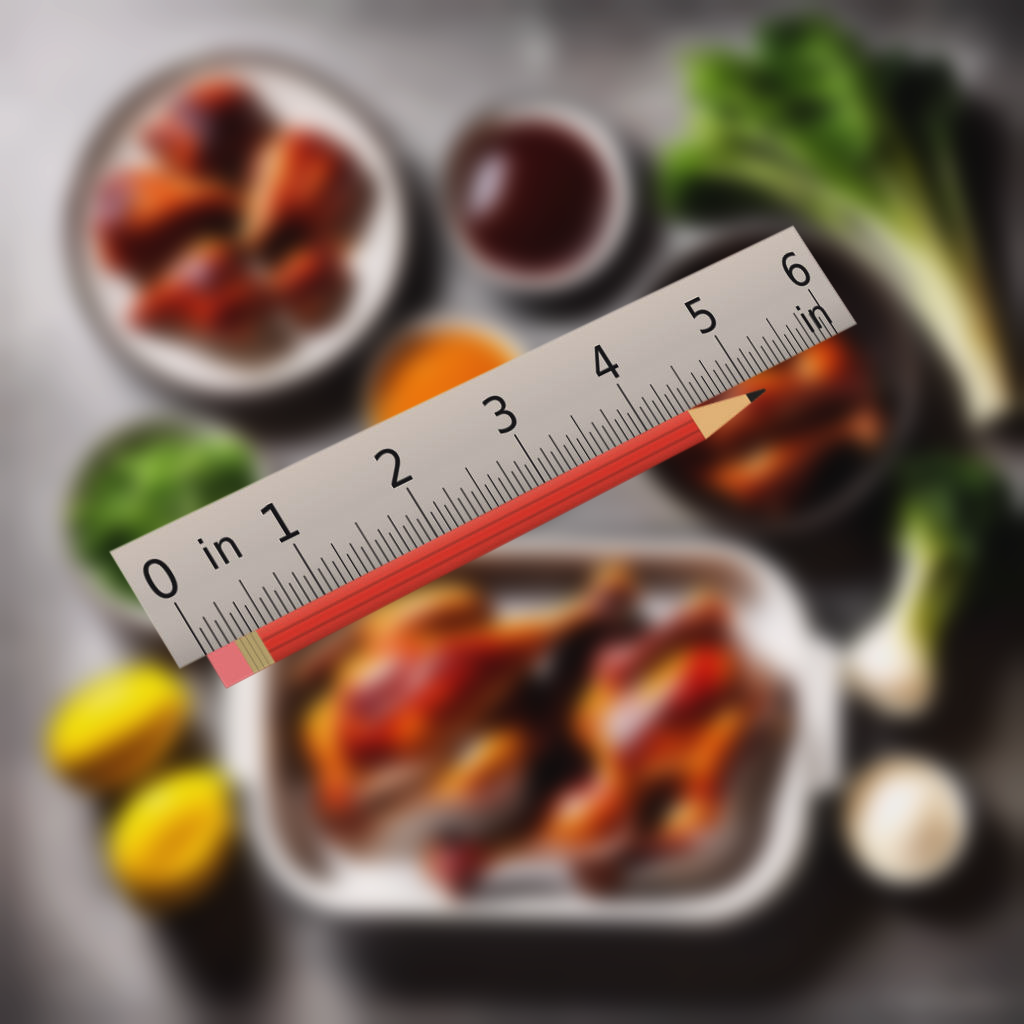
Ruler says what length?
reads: 5.125 in
